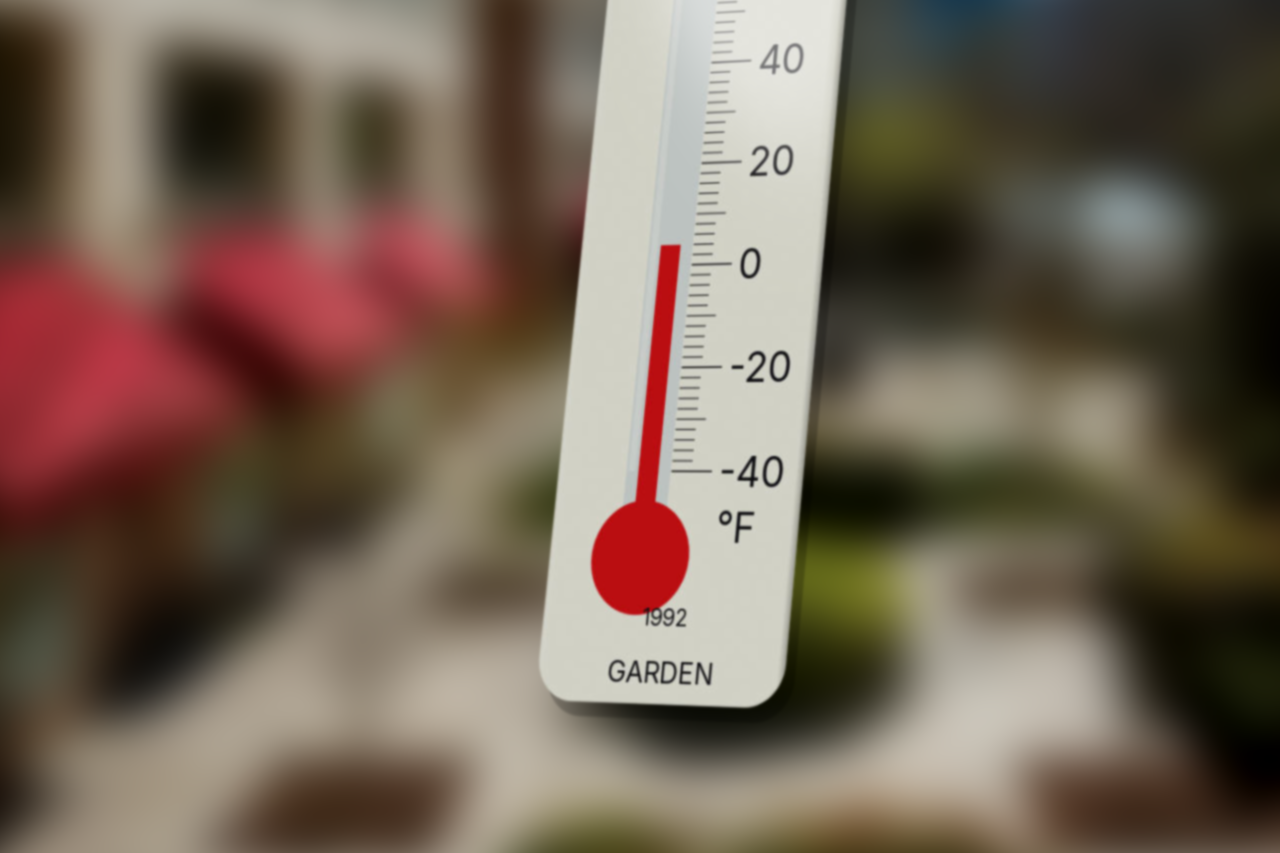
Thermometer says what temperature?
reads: 4 °F
